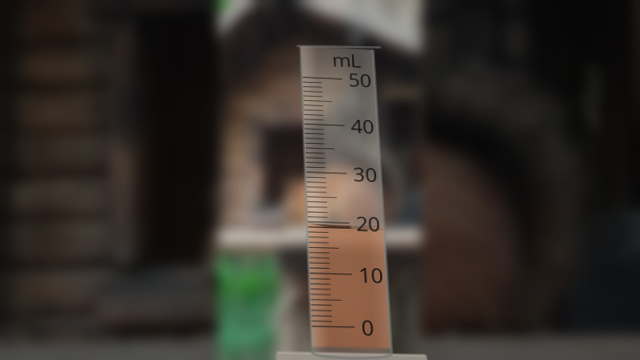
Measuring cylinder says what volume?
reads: 19 mL
